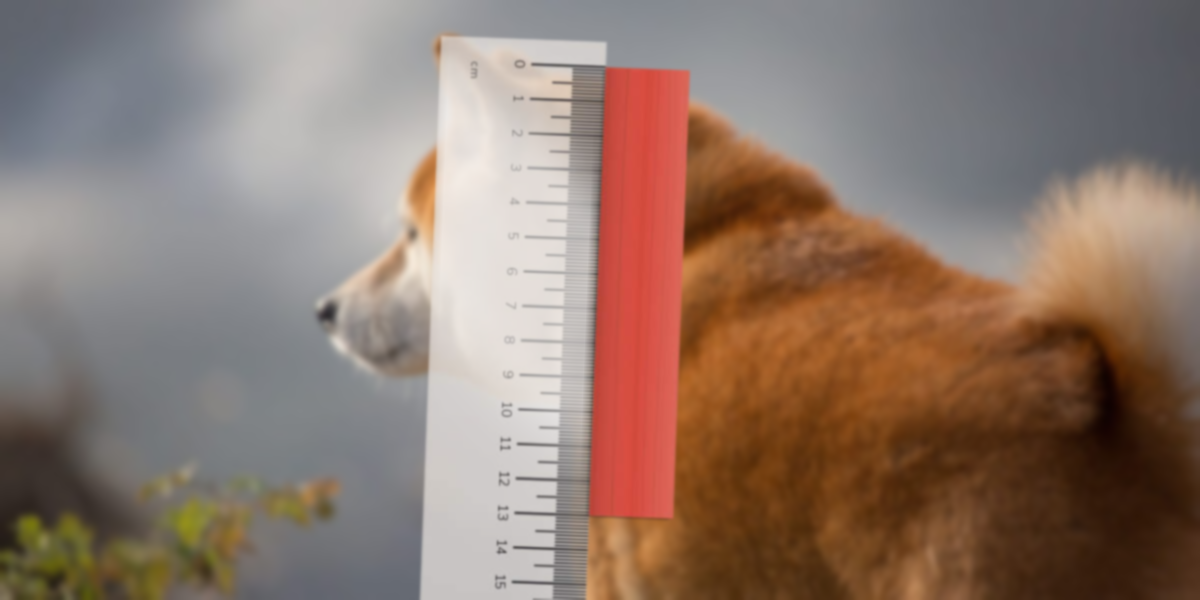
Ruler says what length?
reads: 13 cm
